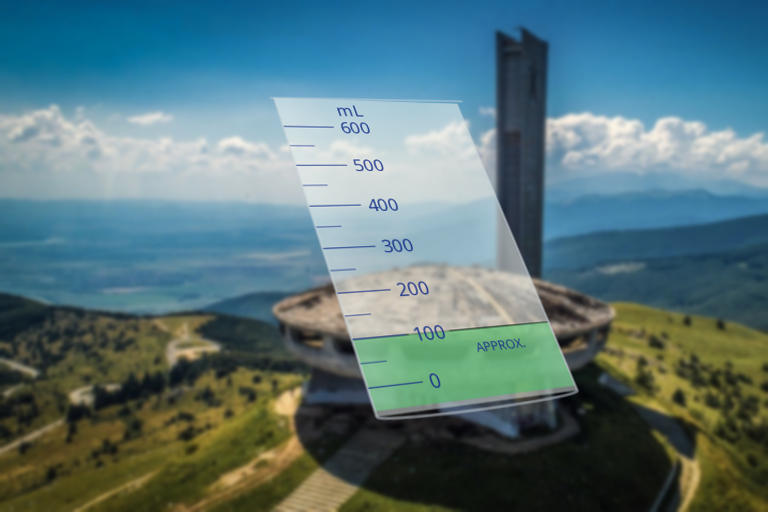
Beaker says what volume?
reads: 100 mL
